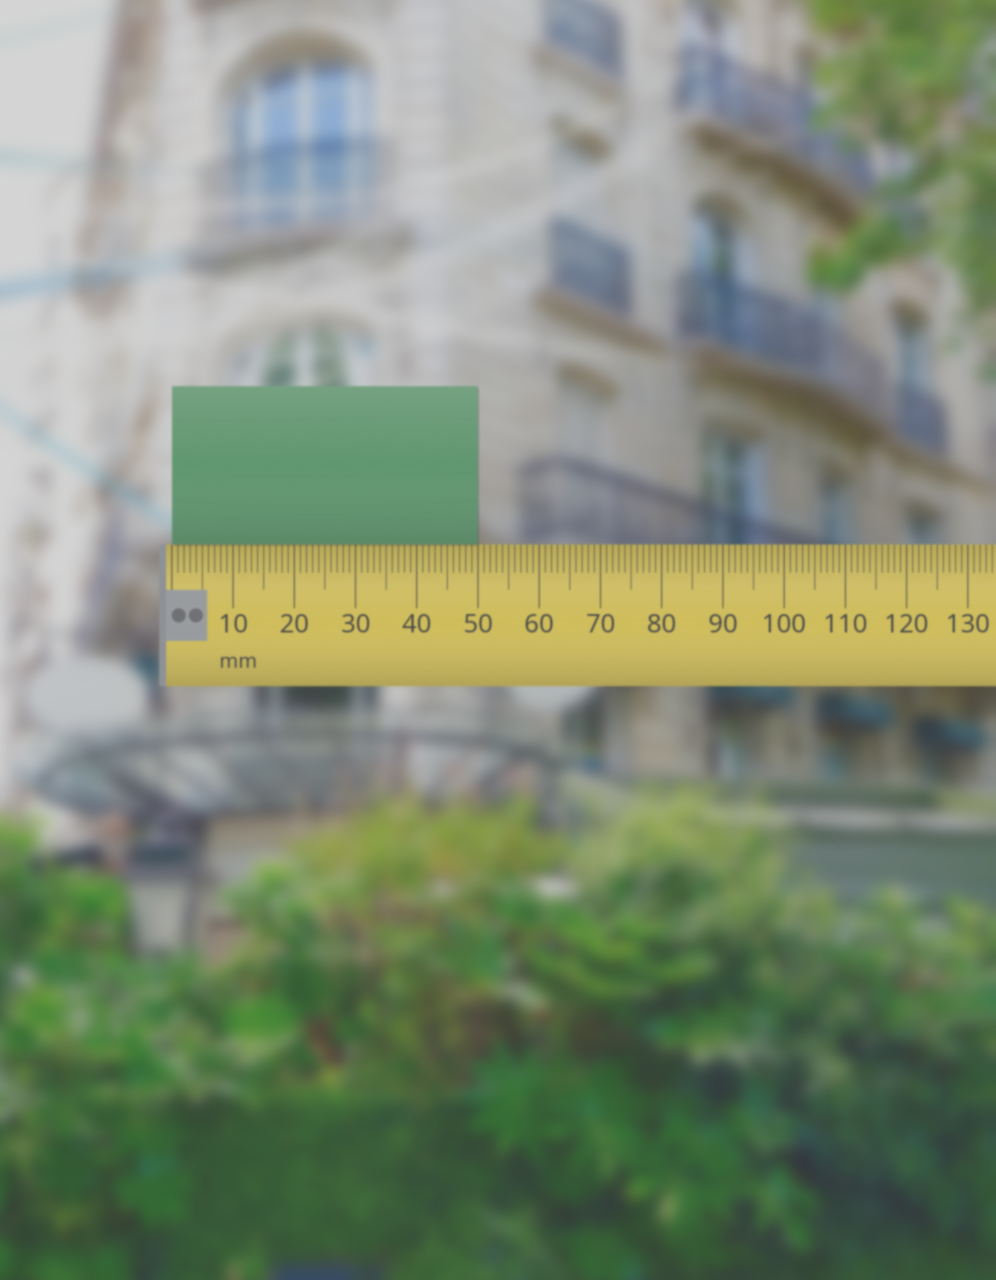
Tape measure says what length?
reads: 50 mm
